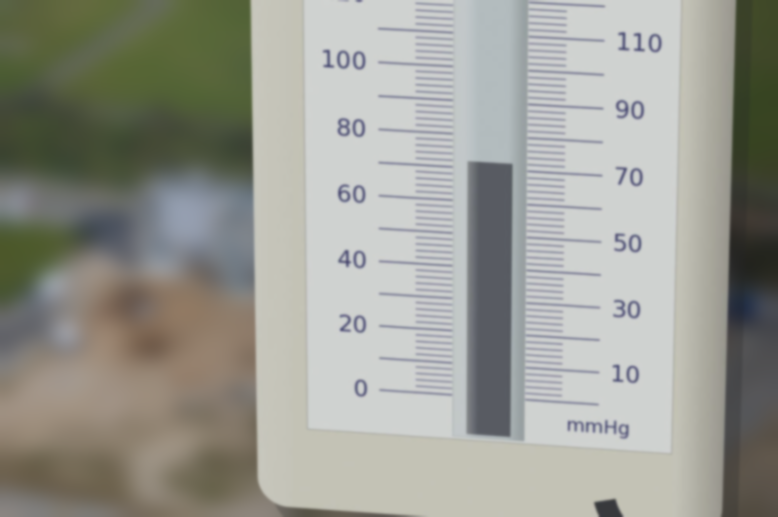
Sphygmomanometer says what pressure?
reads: 72 mmHg
